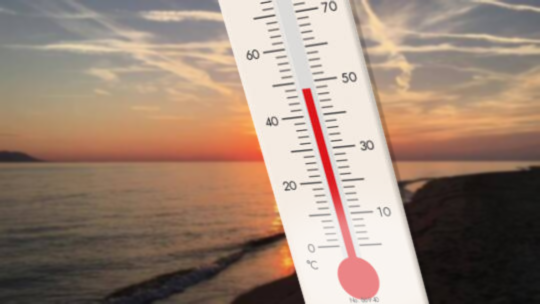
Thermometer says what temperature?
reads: 48 °C
